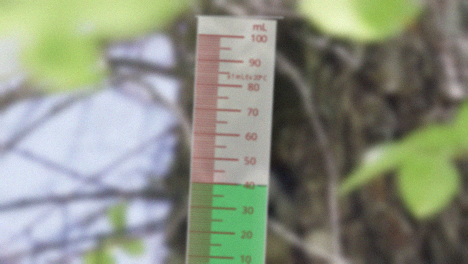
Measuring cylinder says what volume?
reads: 40 mL
